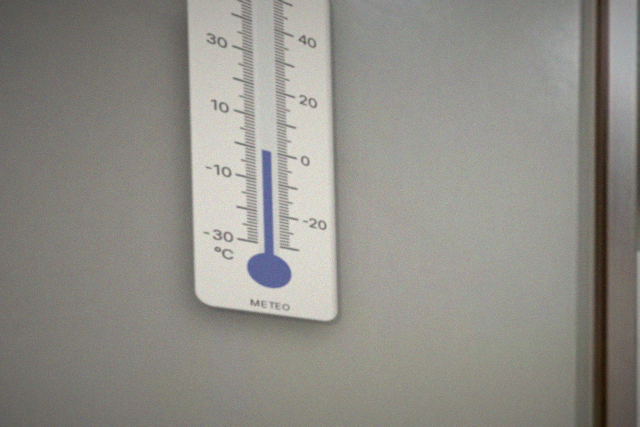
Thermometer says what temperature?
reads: 0 °C
